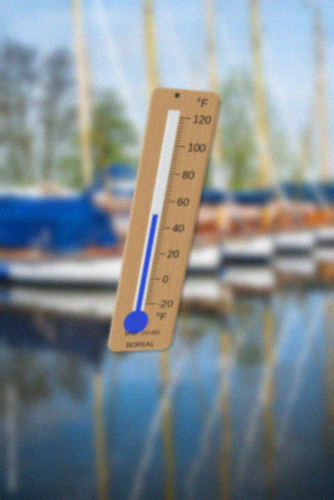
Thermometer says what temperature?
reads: 50 °F
